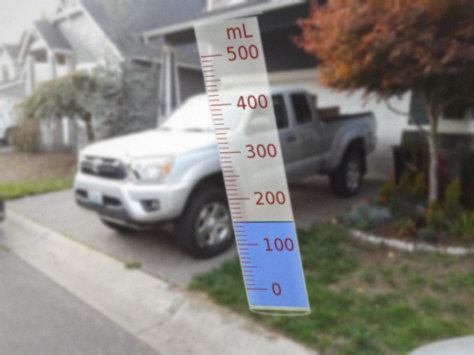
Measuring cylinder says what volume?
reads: 150 mL
